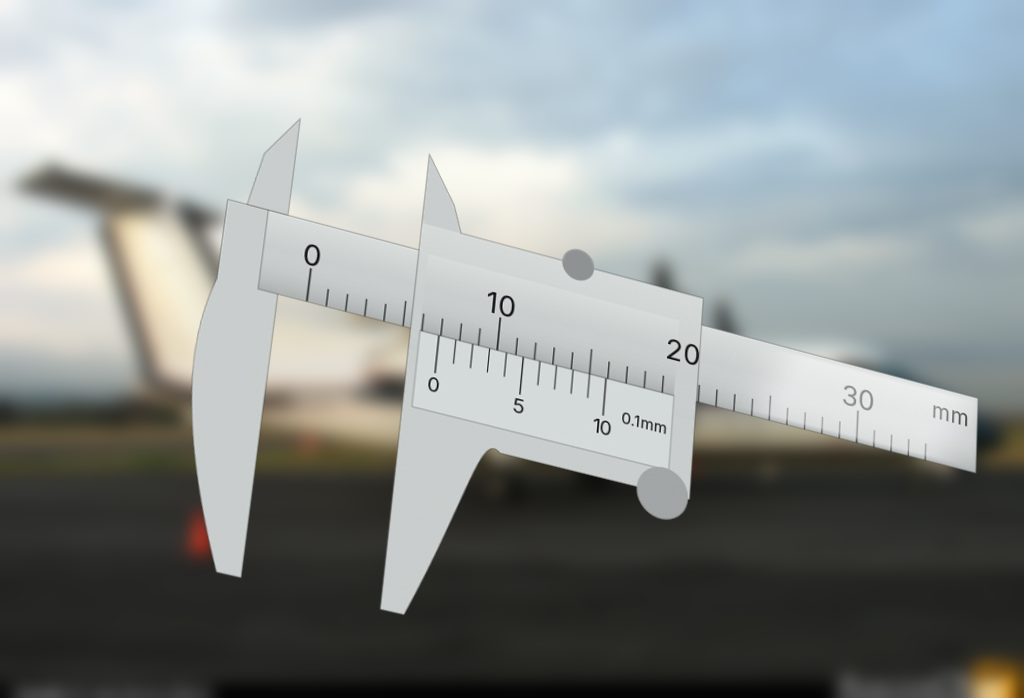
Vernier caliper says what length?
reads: 6.9 mm
